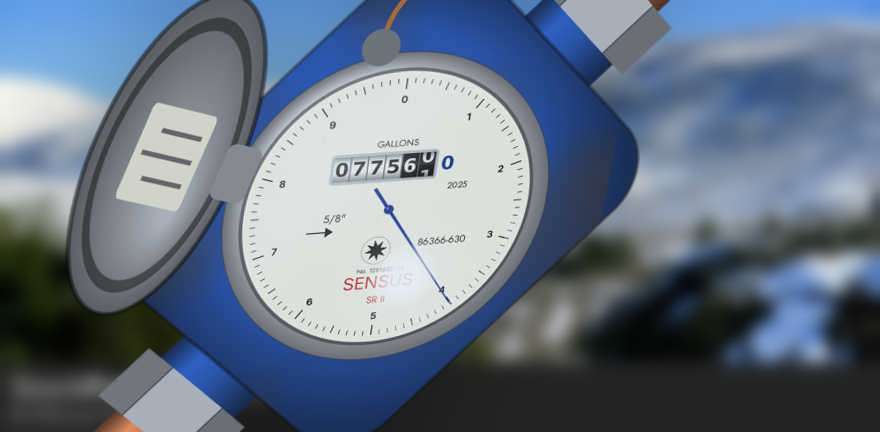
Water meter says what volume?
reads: 775604.0 gal
